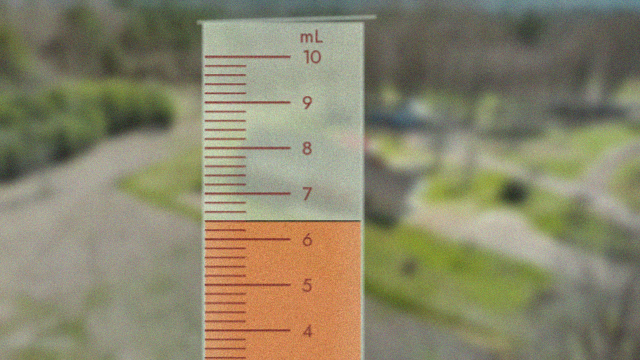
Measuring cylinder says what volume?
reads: 6.4 mL
